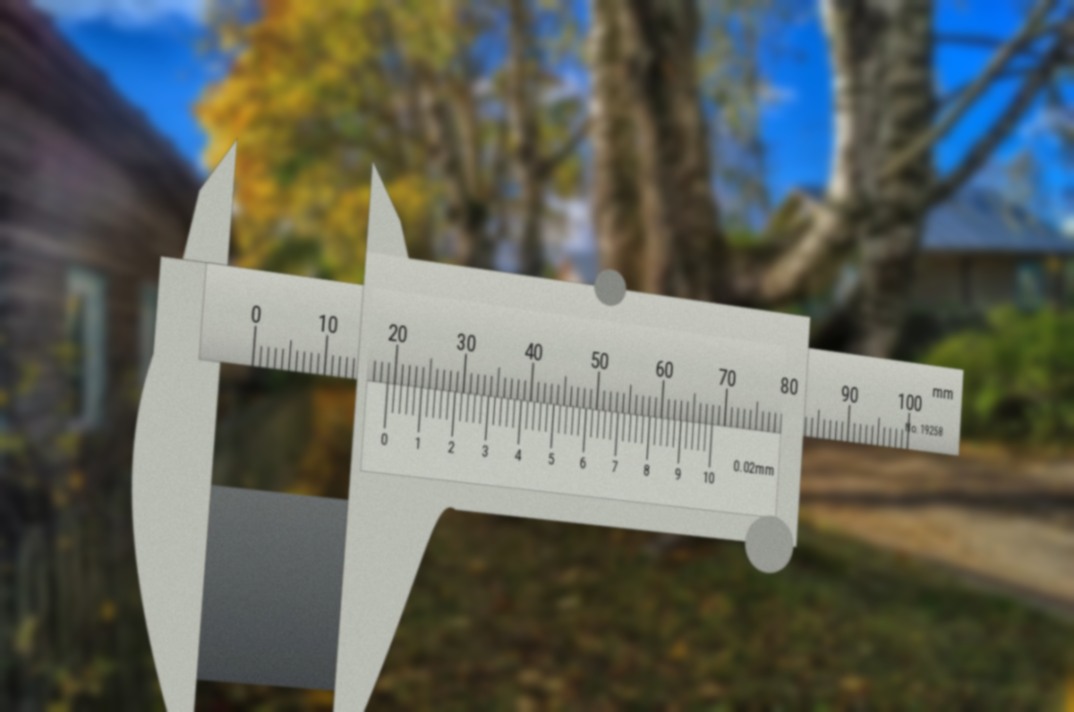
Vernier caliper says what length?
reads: 19.0 mm
